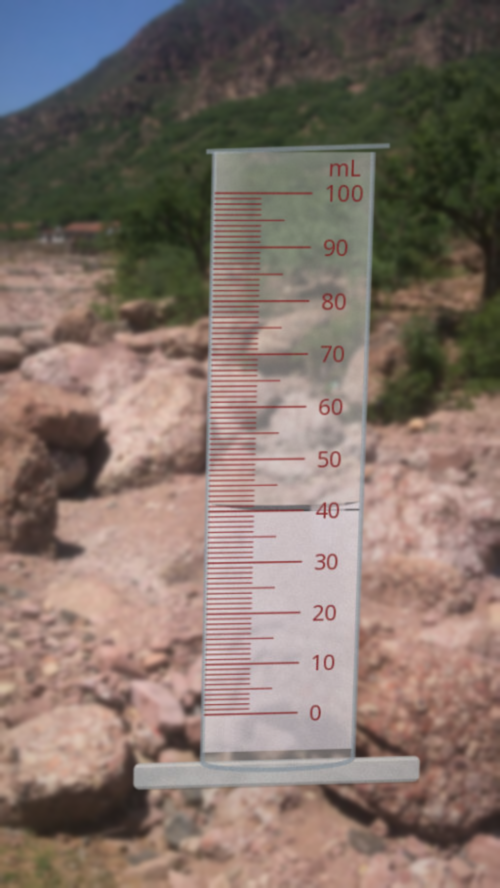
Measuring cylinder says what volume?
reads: 40 mL
